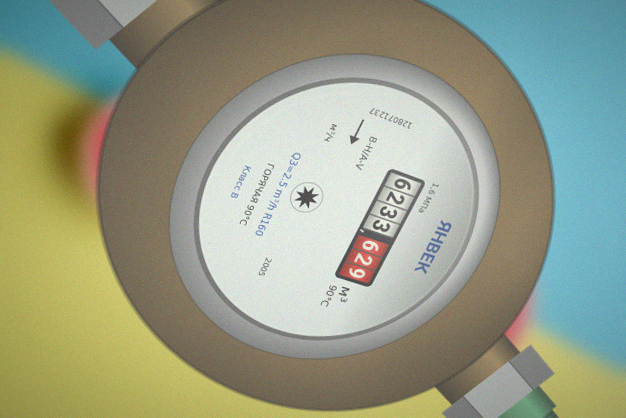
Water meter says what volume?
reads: 6233.629 m³
